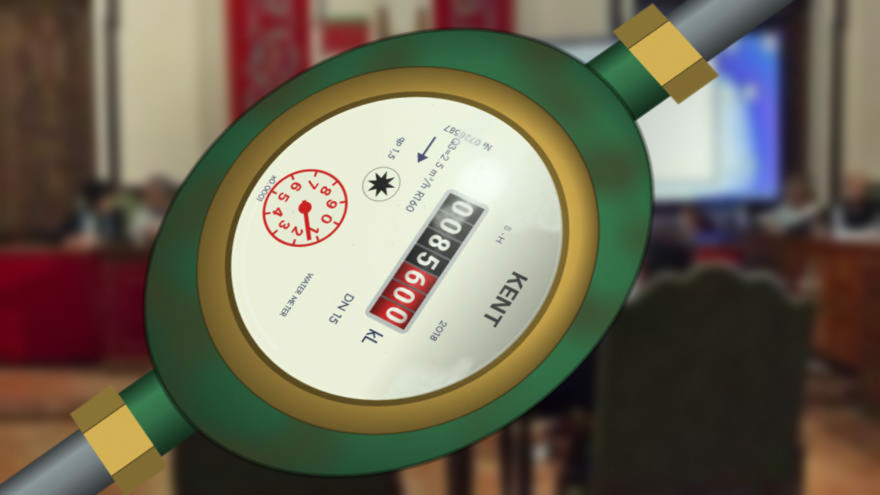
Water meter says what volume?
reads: 85.6001 kL
